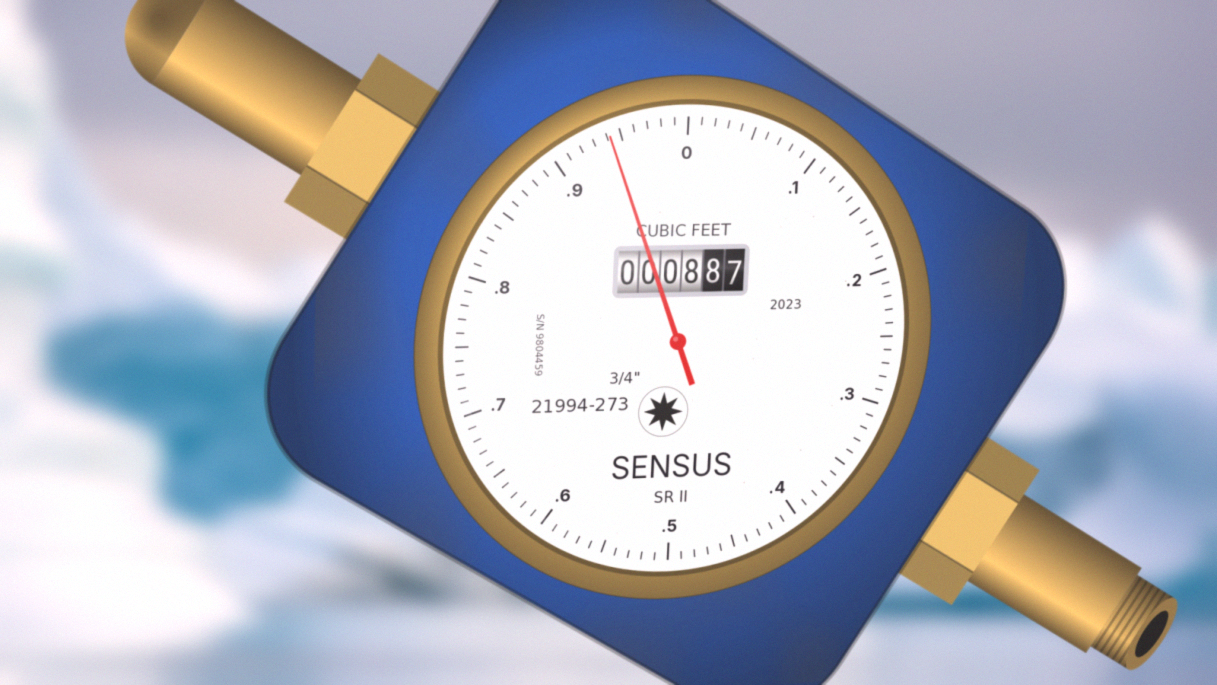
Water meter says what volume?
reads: 886.94 ft³
